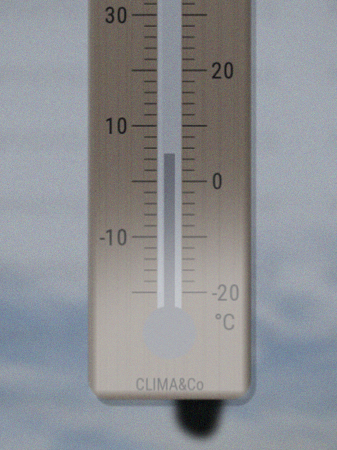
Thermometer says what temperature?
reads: 5 °C
